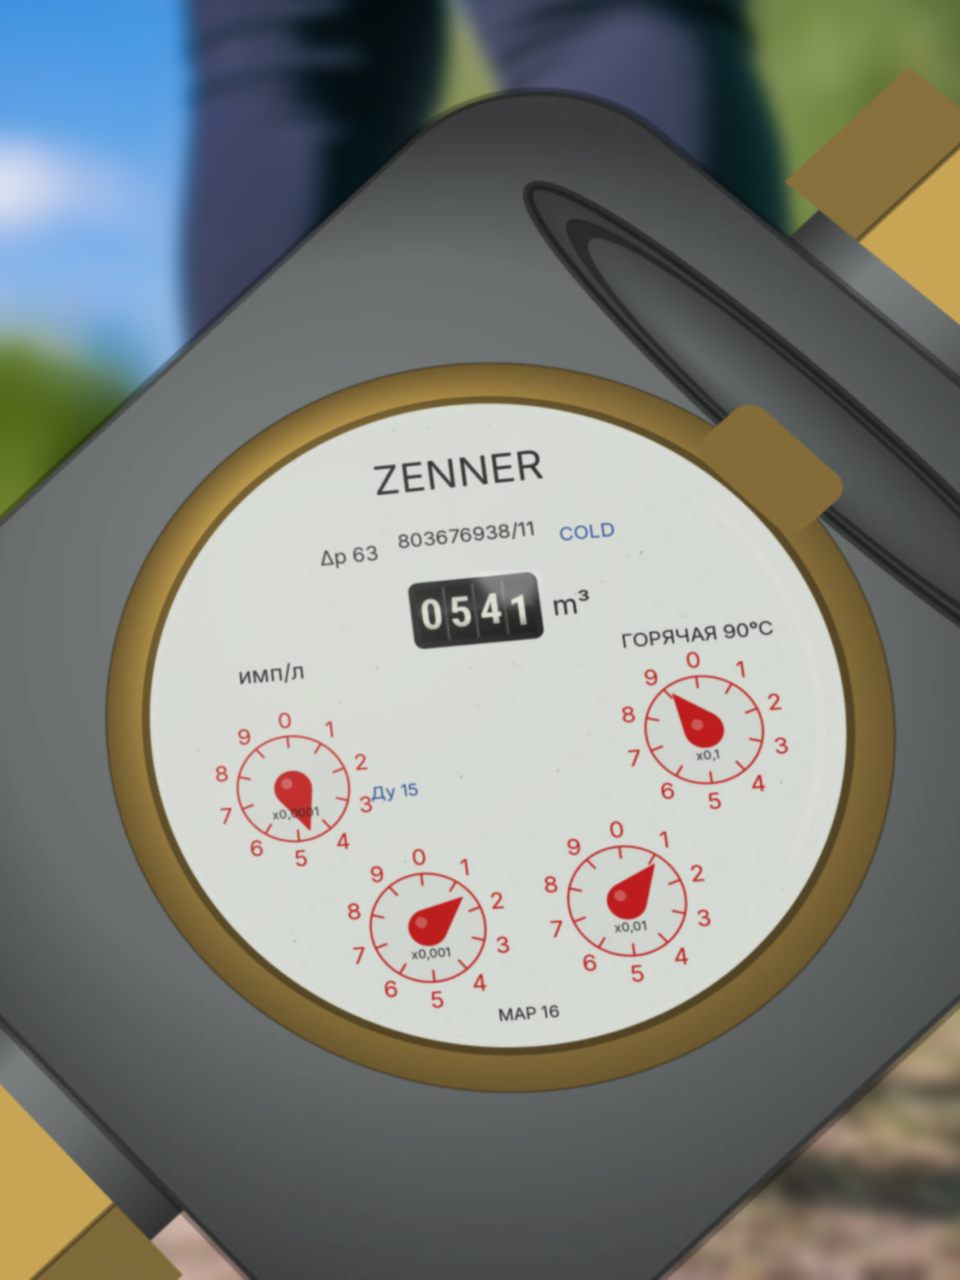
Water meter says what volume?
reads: 540.9114 m³
